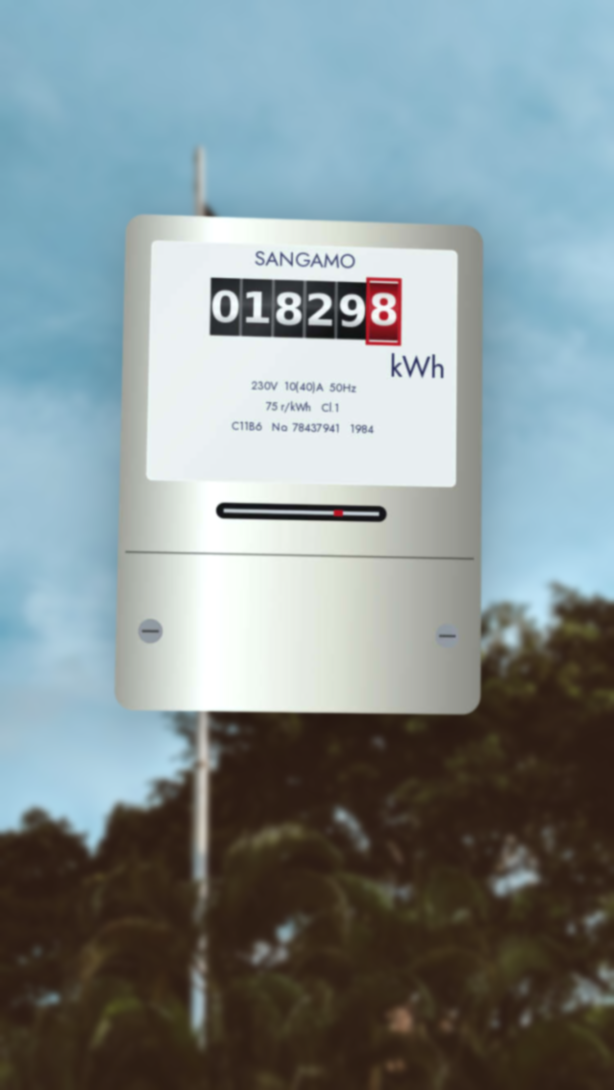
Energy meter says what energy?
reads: 1829.8 kWh
